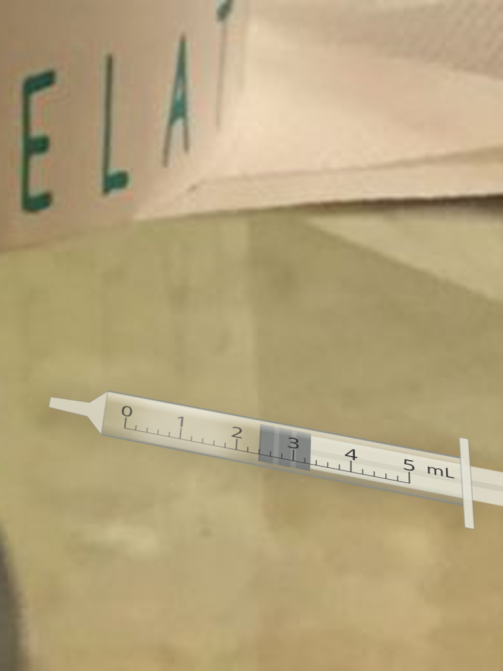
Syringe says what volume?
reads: 2.4 mL
